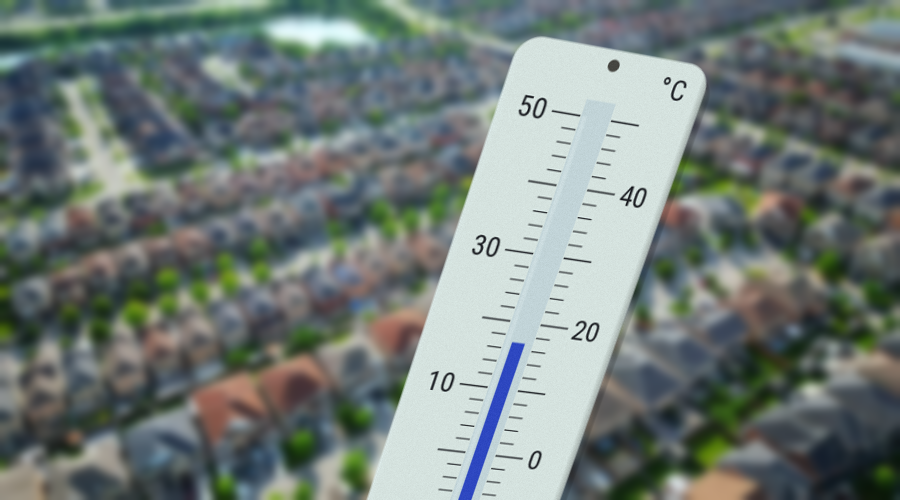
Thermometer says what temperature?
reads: 17 °C
